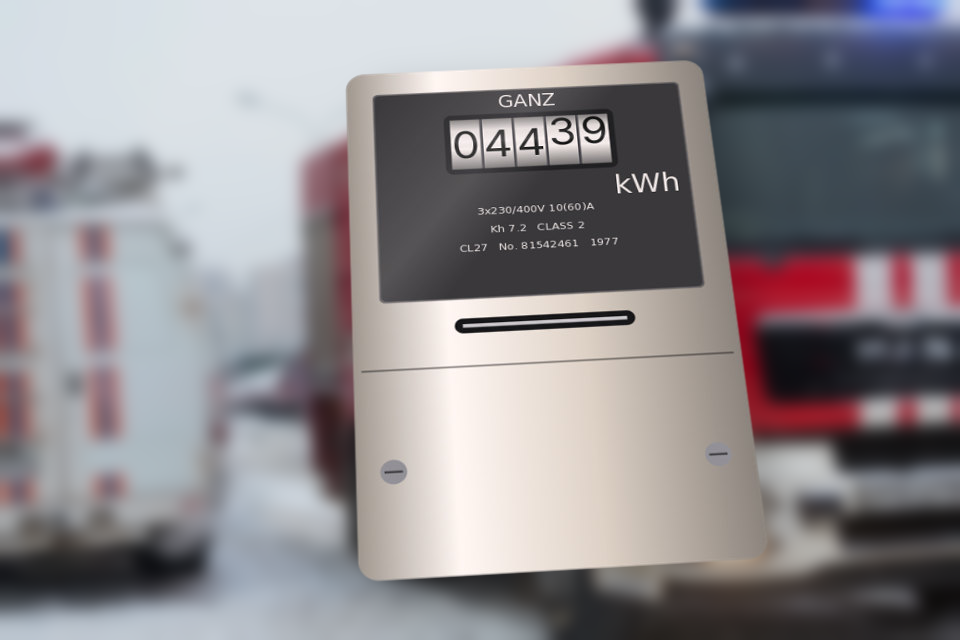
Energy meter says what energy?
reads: 4439 kWh
